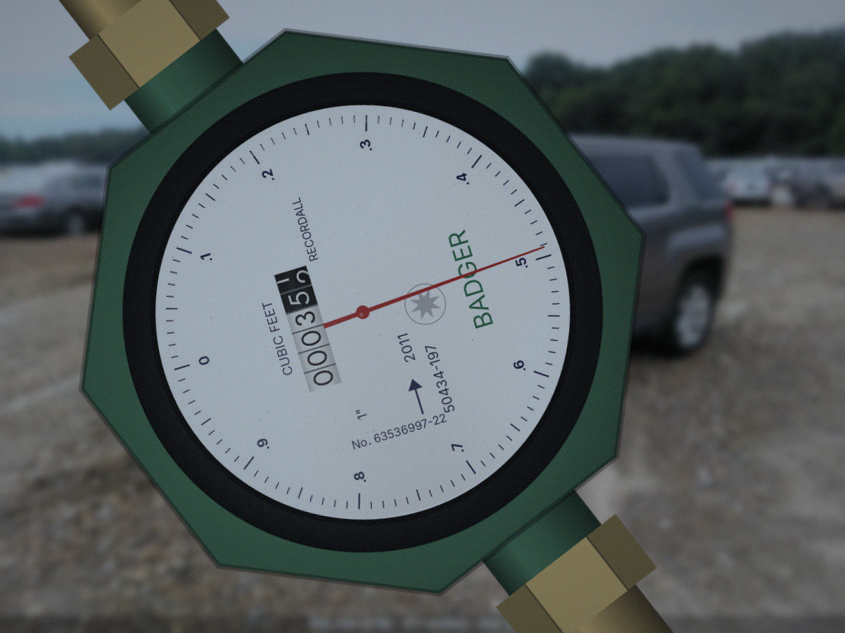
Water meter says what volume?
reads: 351.49 ft³
